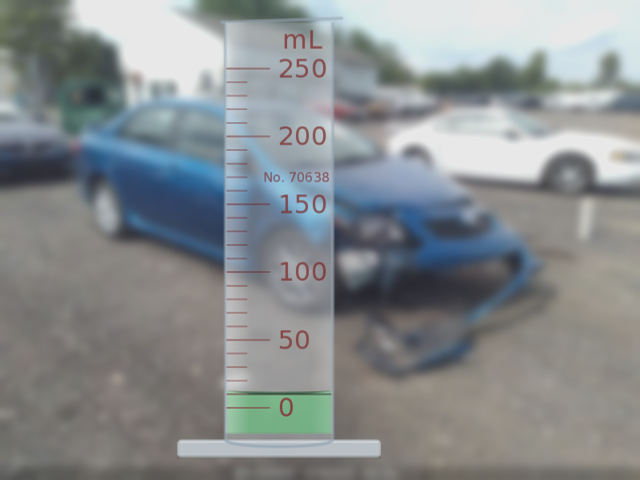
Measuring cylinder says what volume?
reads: 10 mL
